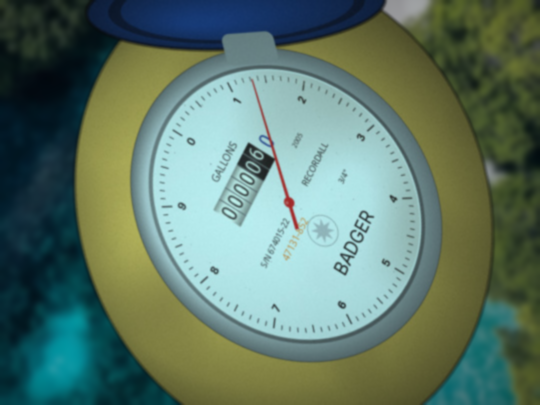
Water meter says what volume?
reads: 61.3 gal
